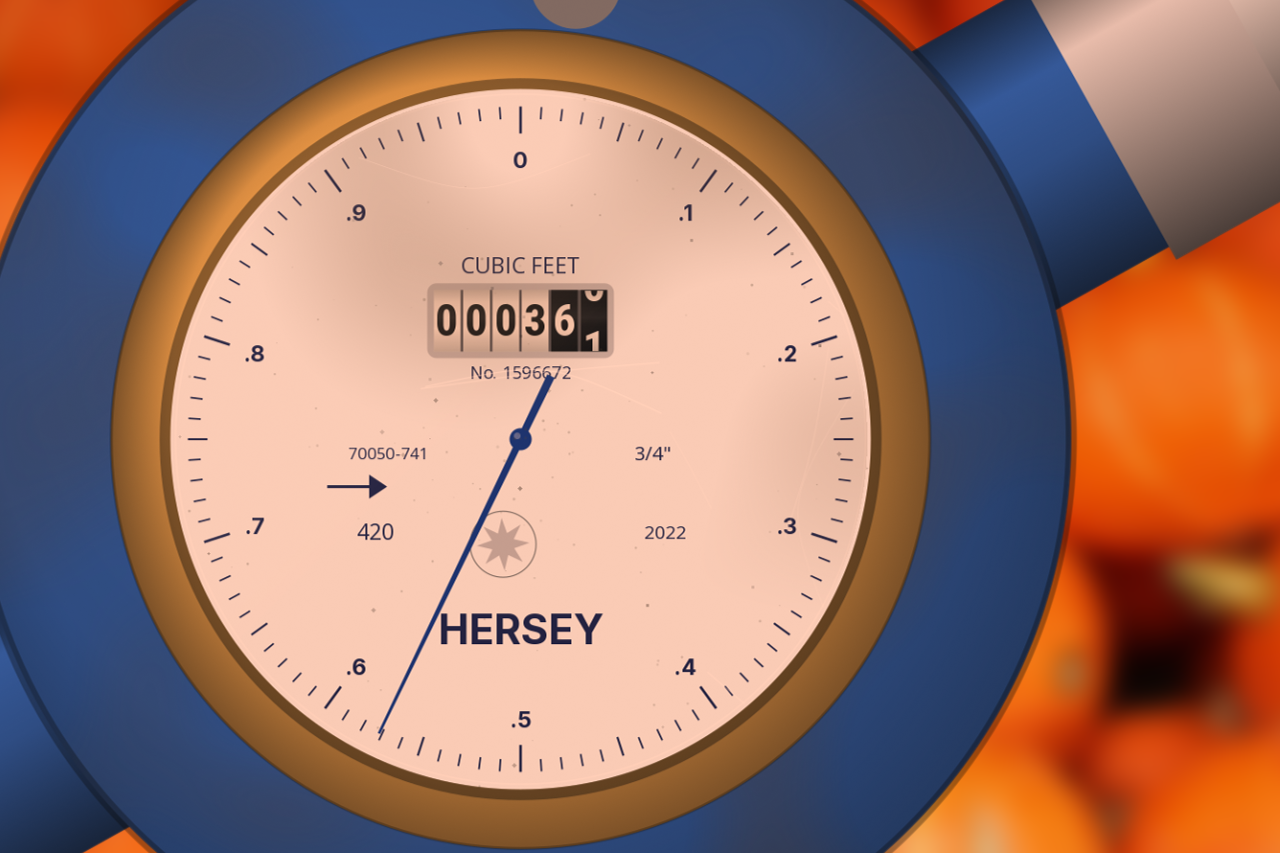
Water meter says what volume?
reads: 360.57 ft³
